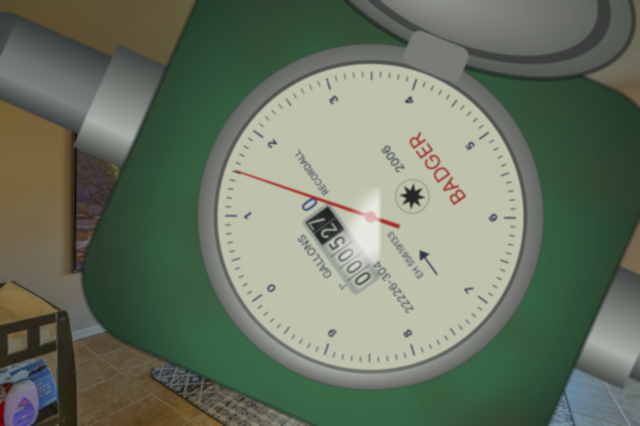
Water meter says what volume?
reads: 5271.5 gal
